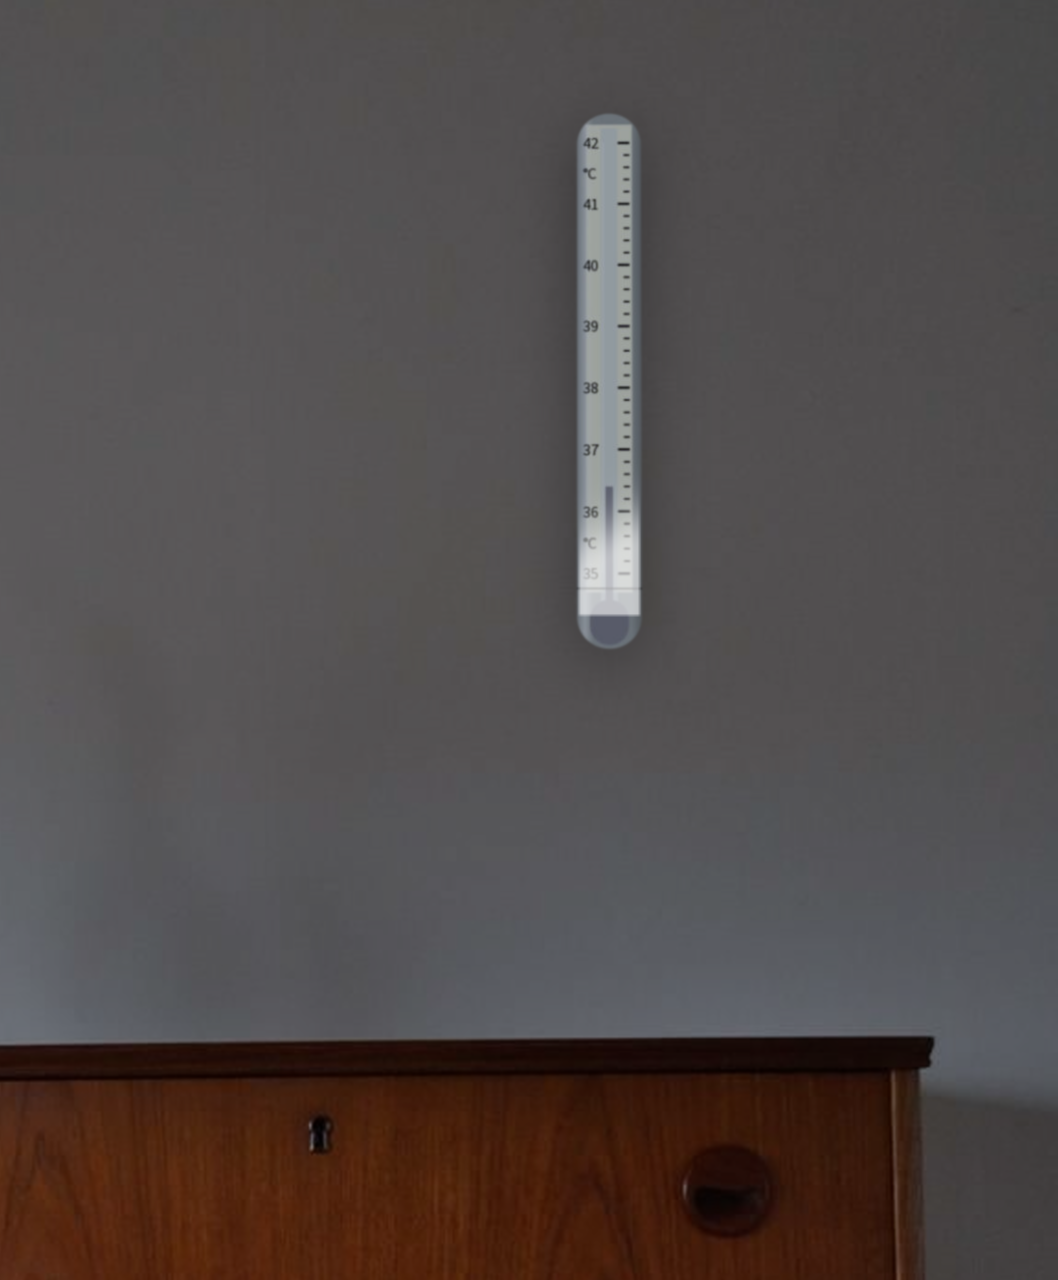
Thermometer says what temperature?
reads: 36.4 °C
